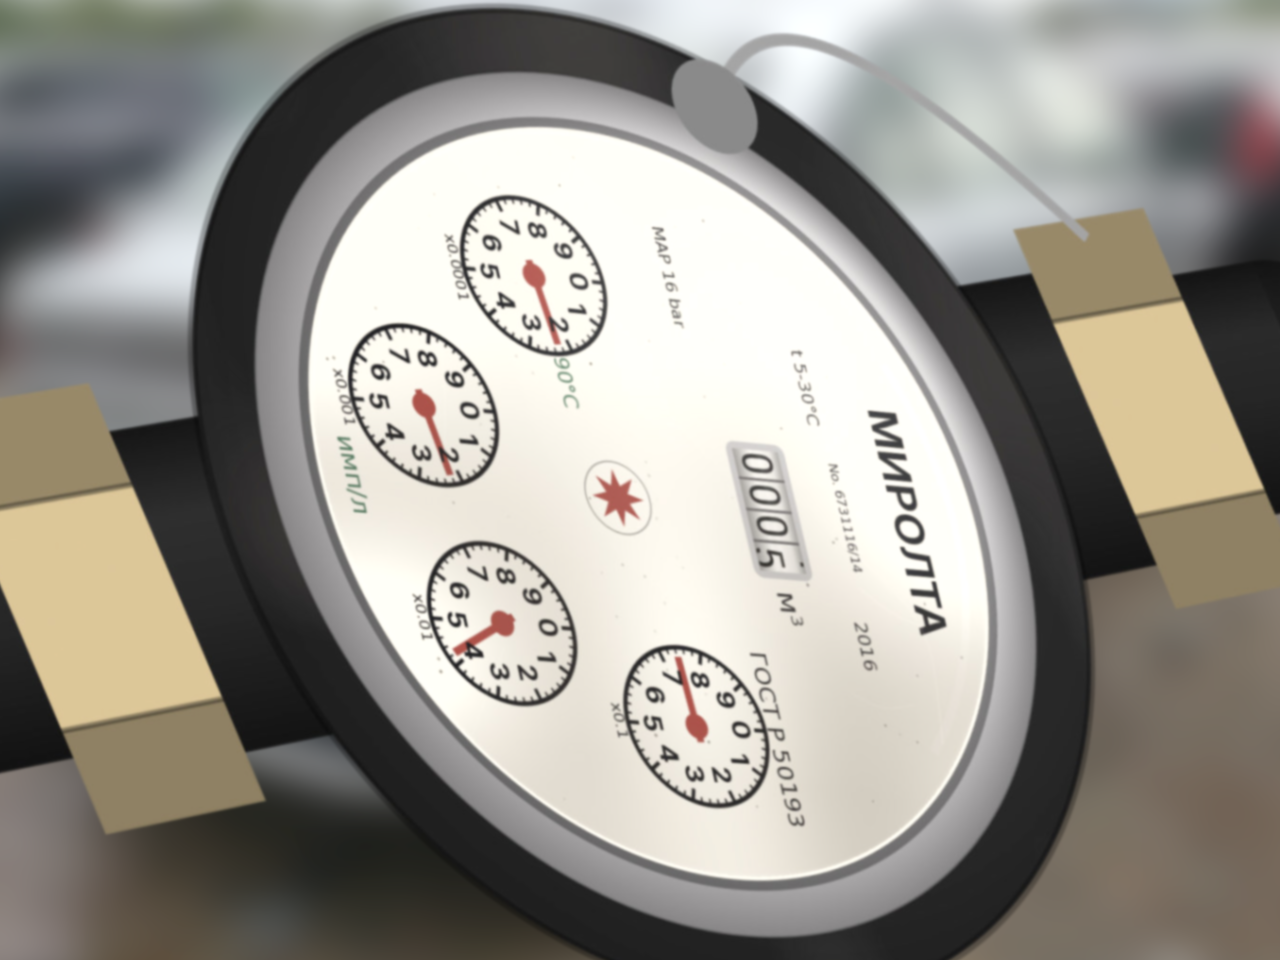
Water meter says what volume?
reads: 4.7422 m³
